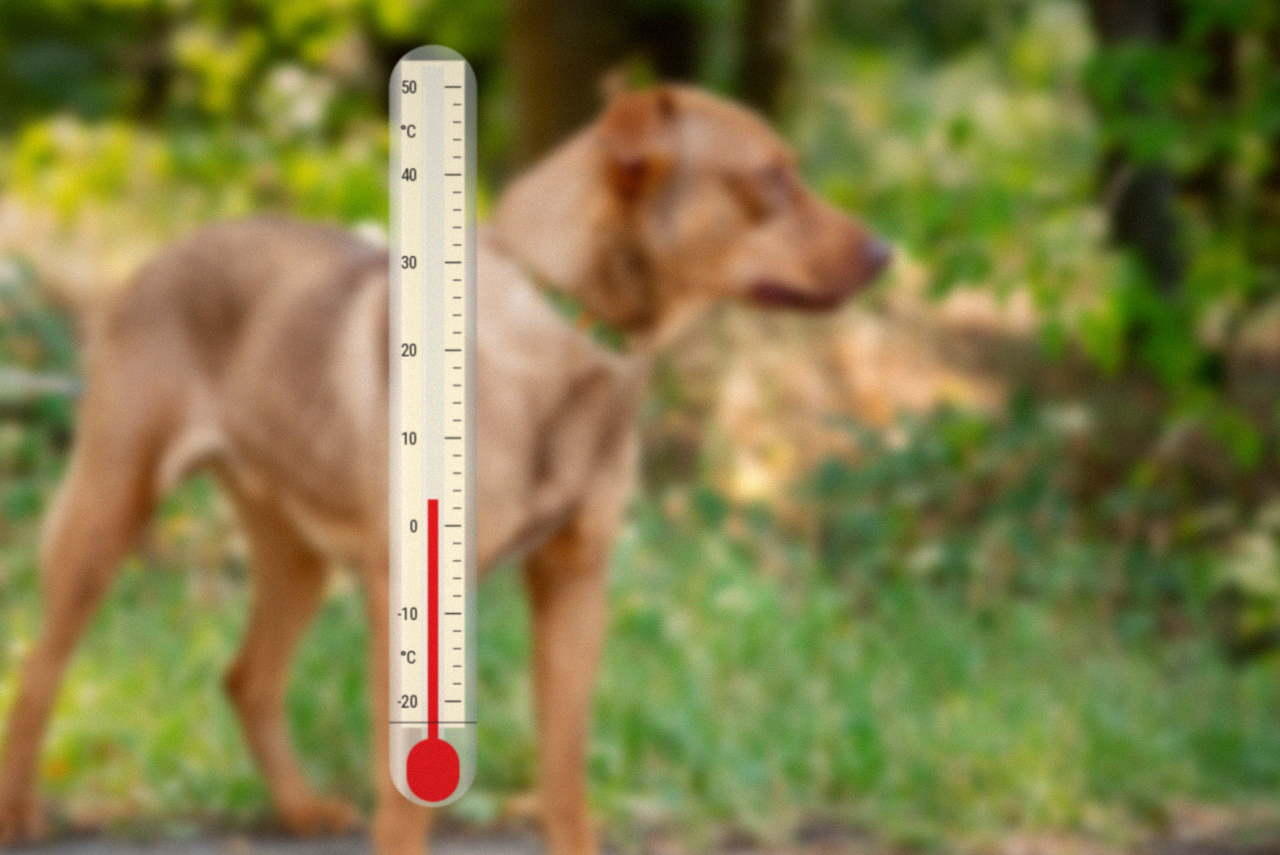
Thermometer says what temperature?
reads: 3 °C
